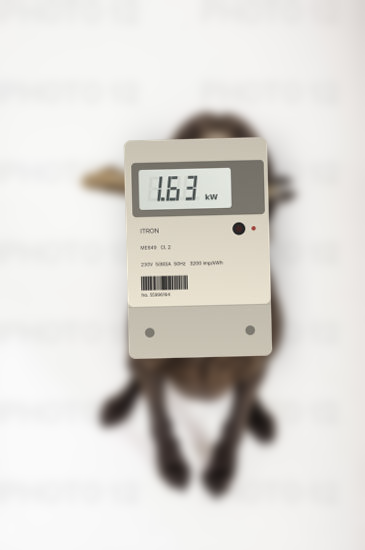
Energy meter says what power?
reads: 1.63 kW
